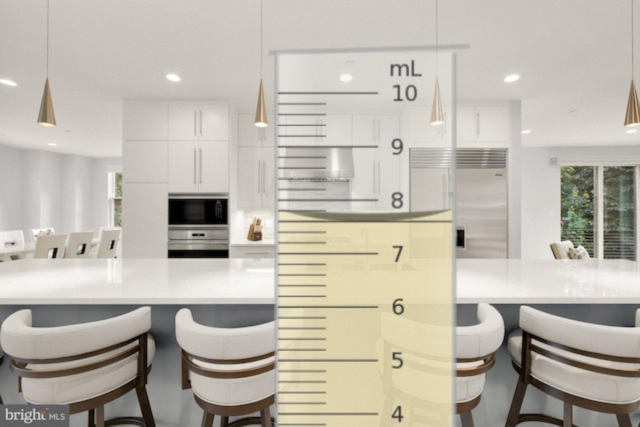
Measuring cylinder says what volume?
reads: 7.6 mL
